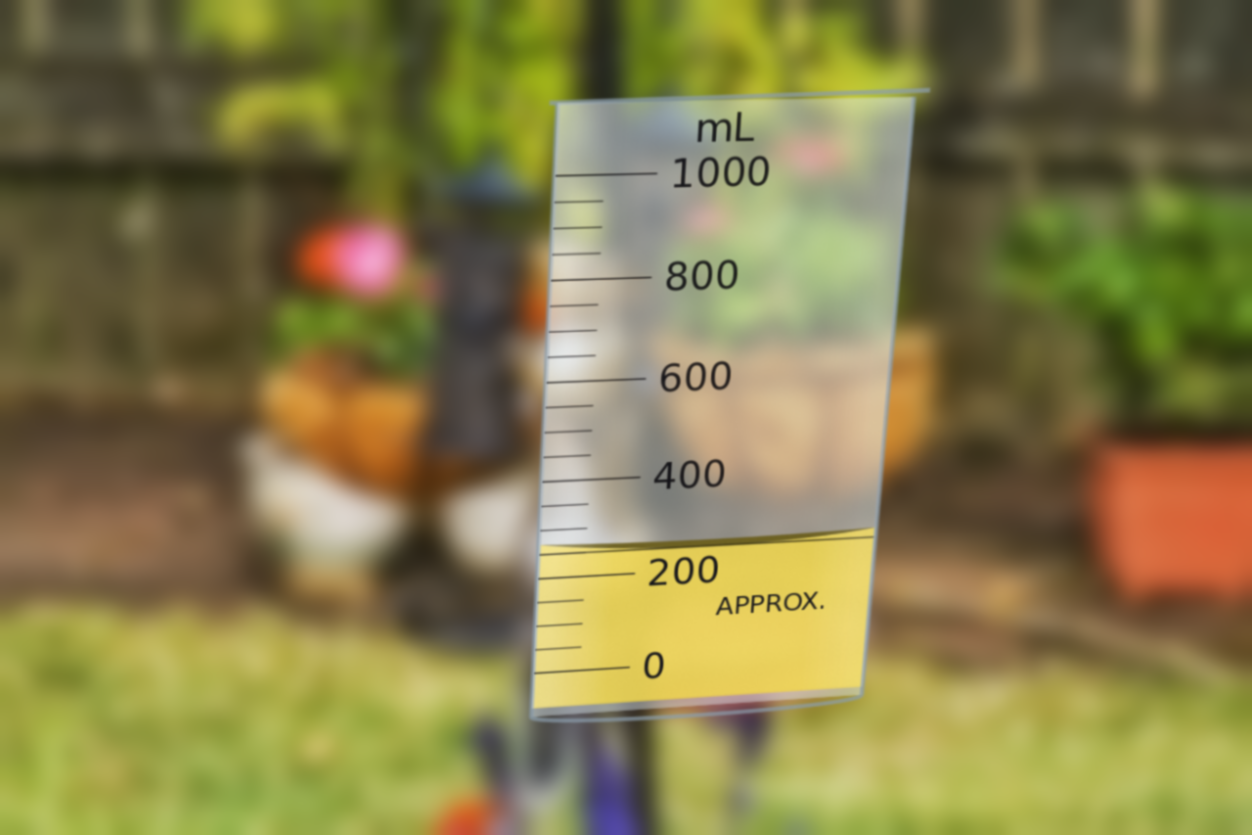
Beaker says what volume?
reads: 250 mL
